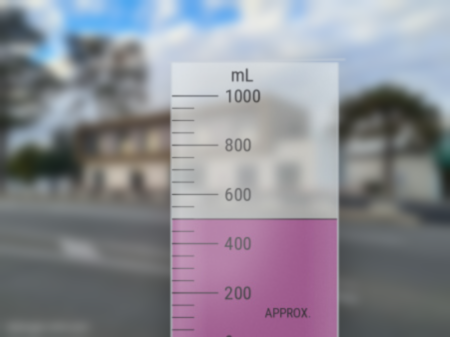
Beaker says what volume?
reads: 500 mL
